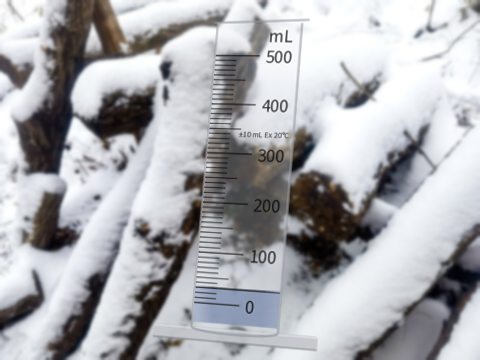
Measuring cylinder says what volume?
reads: 30 mL
